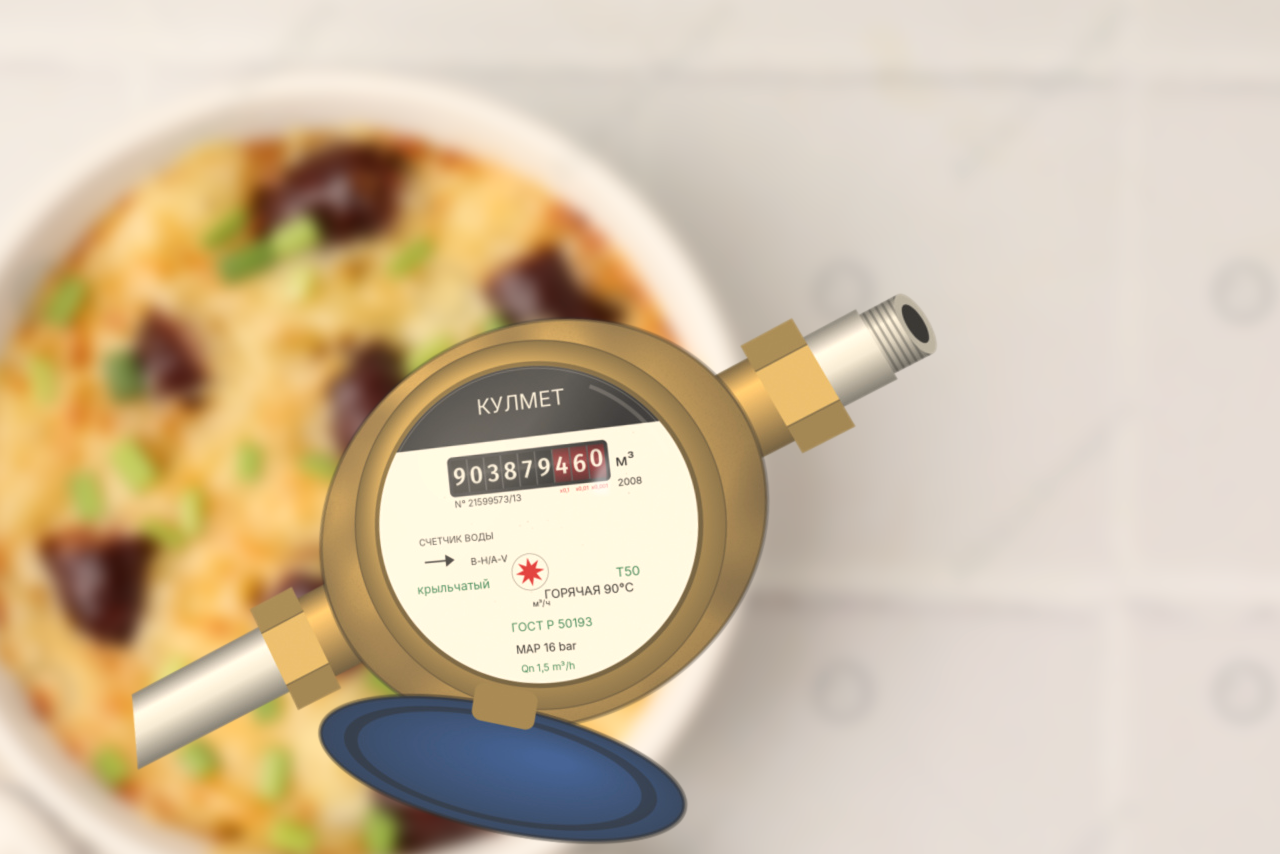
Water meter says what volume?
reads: 903879.460 m³
